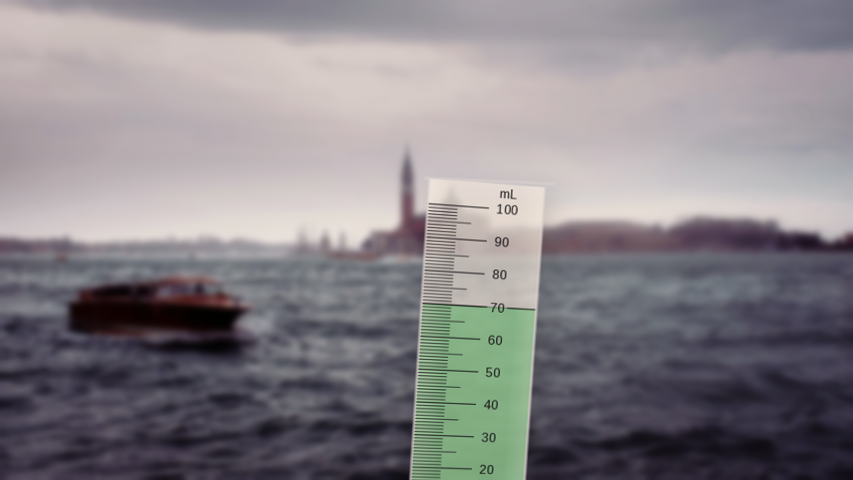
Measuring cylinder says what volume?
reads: 70 mL
